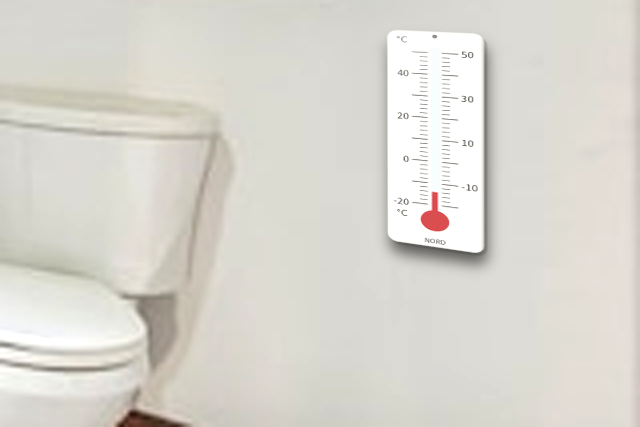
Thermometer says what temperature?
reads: -14 °C
